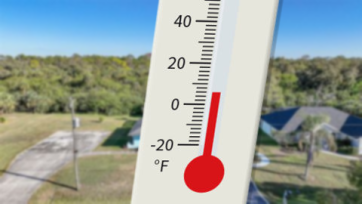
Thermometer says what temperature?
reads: 6 °F
